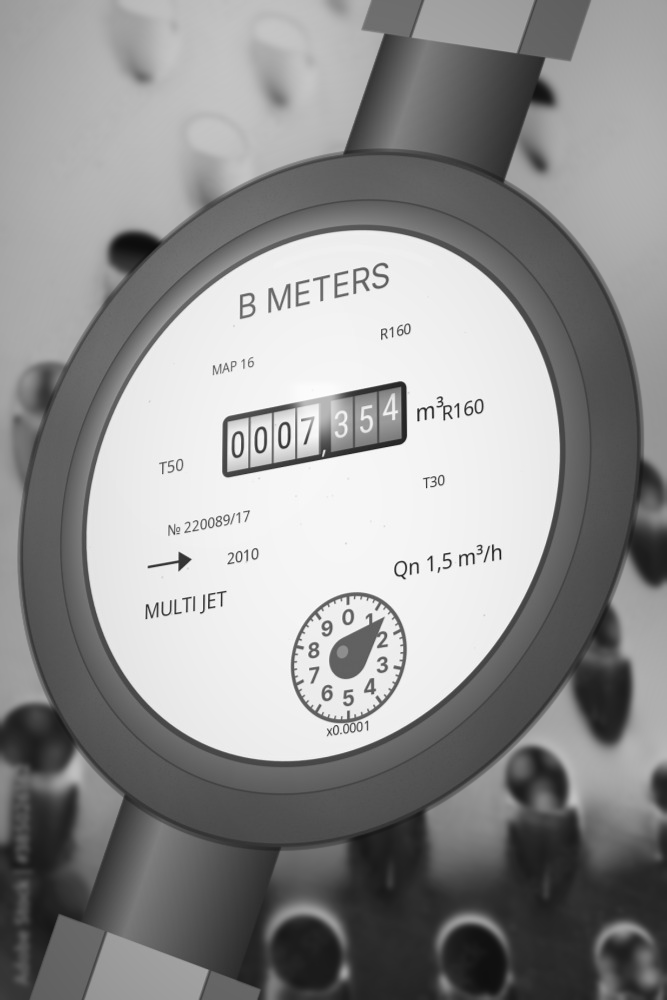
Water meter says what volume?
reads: 7.3541 m³
